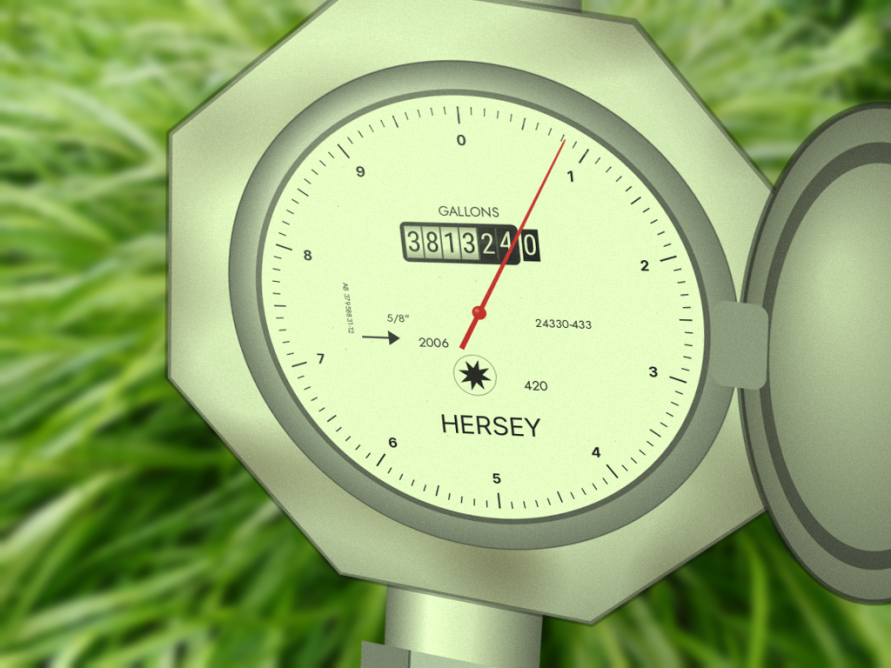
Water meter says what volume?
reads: 3813240.8 gal
